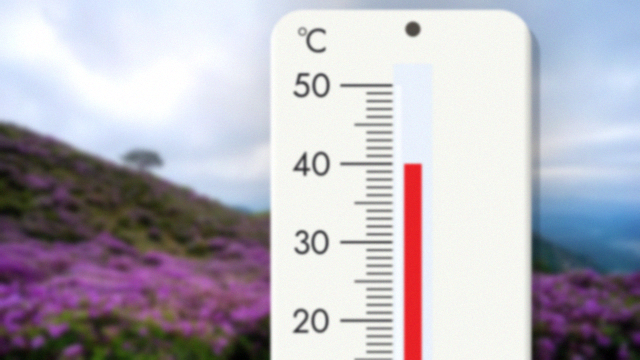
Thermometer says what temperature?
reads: 40 °C
